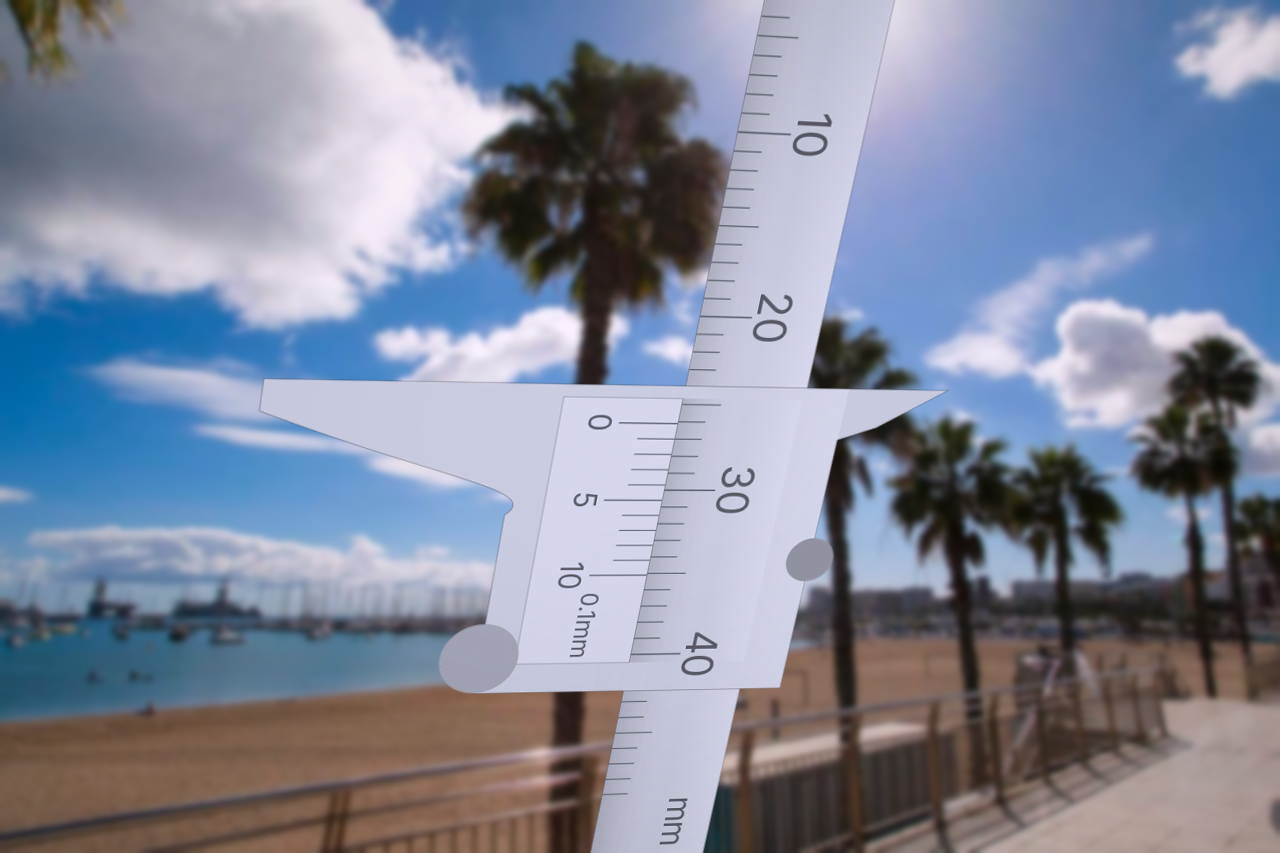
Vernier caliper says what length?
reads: 26.1 mm
